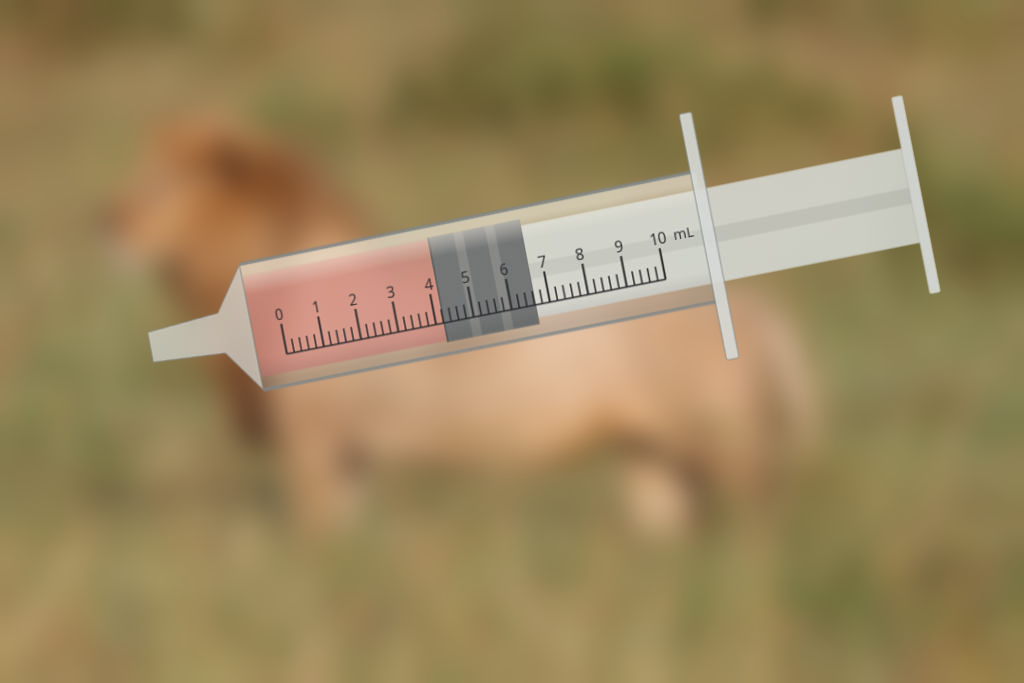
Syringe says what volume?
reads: 4.2 mL
